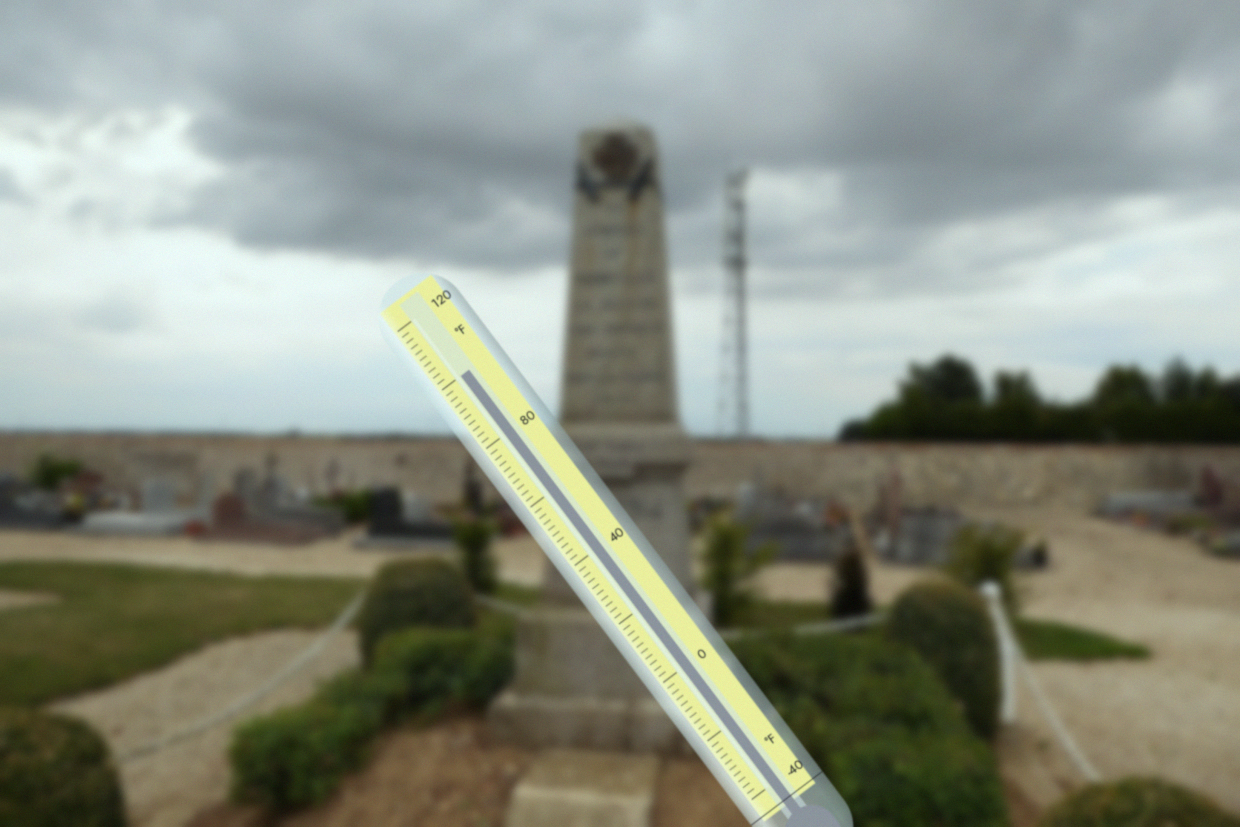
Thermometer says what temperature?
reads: 100 °F
